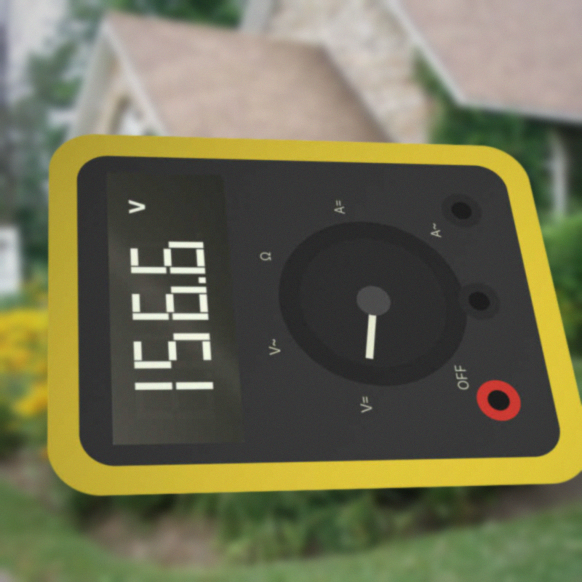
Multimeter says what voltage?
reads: 156.6 V
